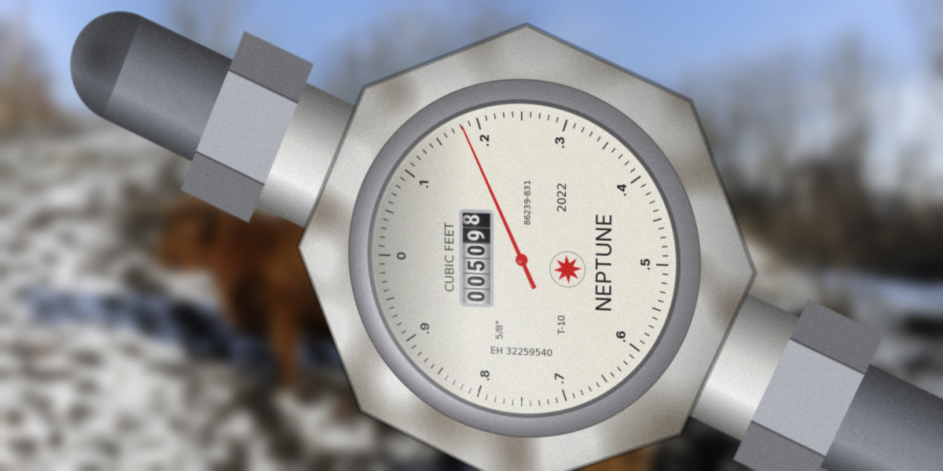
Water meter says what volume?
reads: 5098.18 ft³
